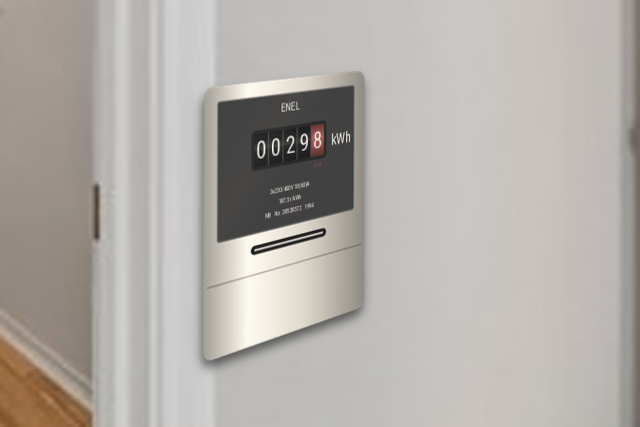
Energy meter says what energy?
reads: 29.8 kWh
